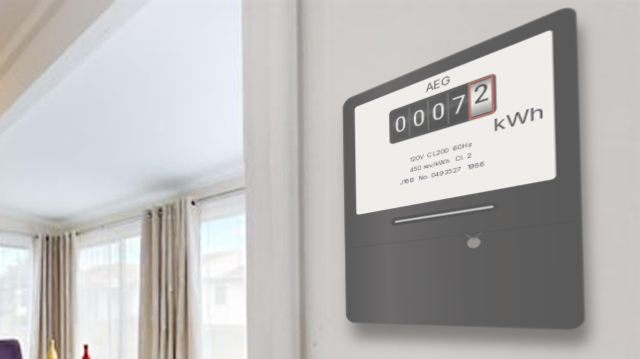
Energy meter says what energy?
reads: 7.2 kWh
